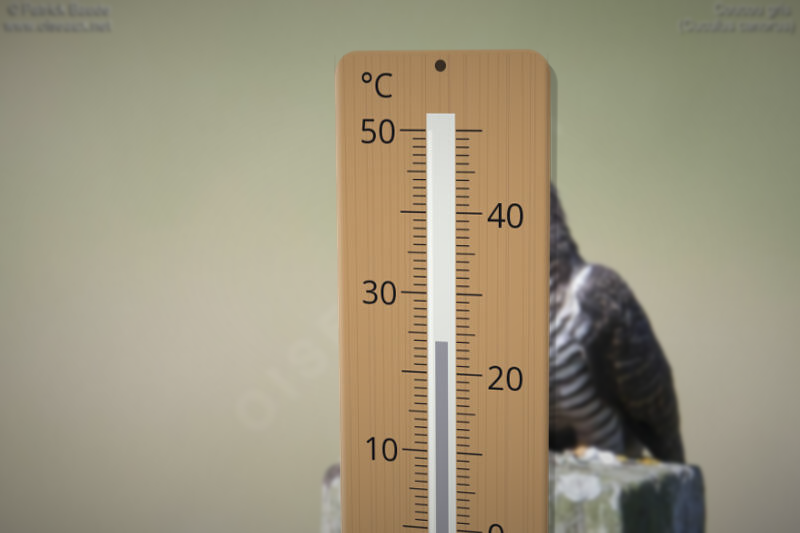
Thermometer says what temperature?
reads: 24 °C
